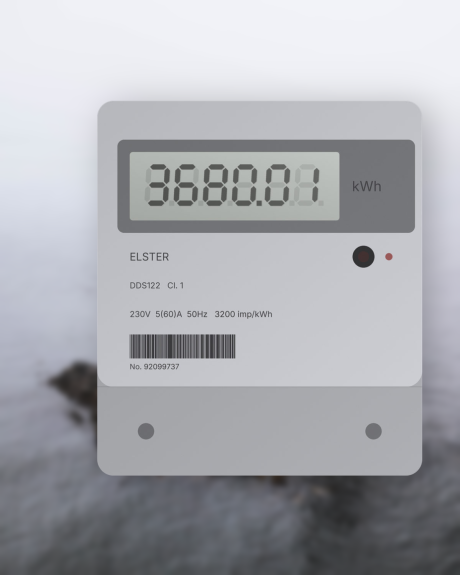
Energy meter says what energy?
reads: 3680.01 kWh
